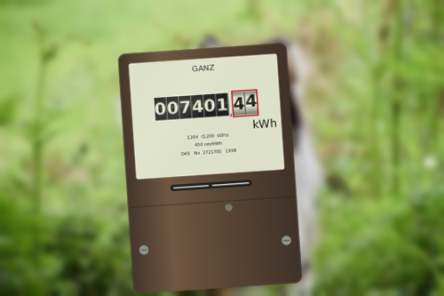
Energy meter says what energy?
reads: 7401.44 kWh
